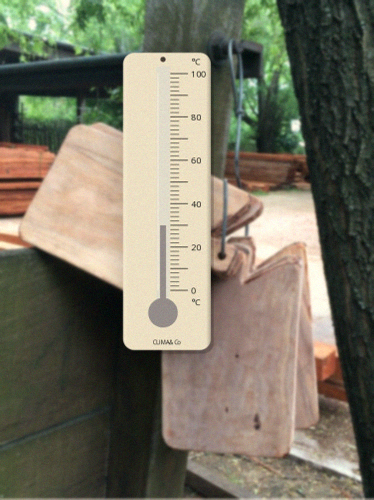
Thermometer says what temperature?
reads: 30 °C
